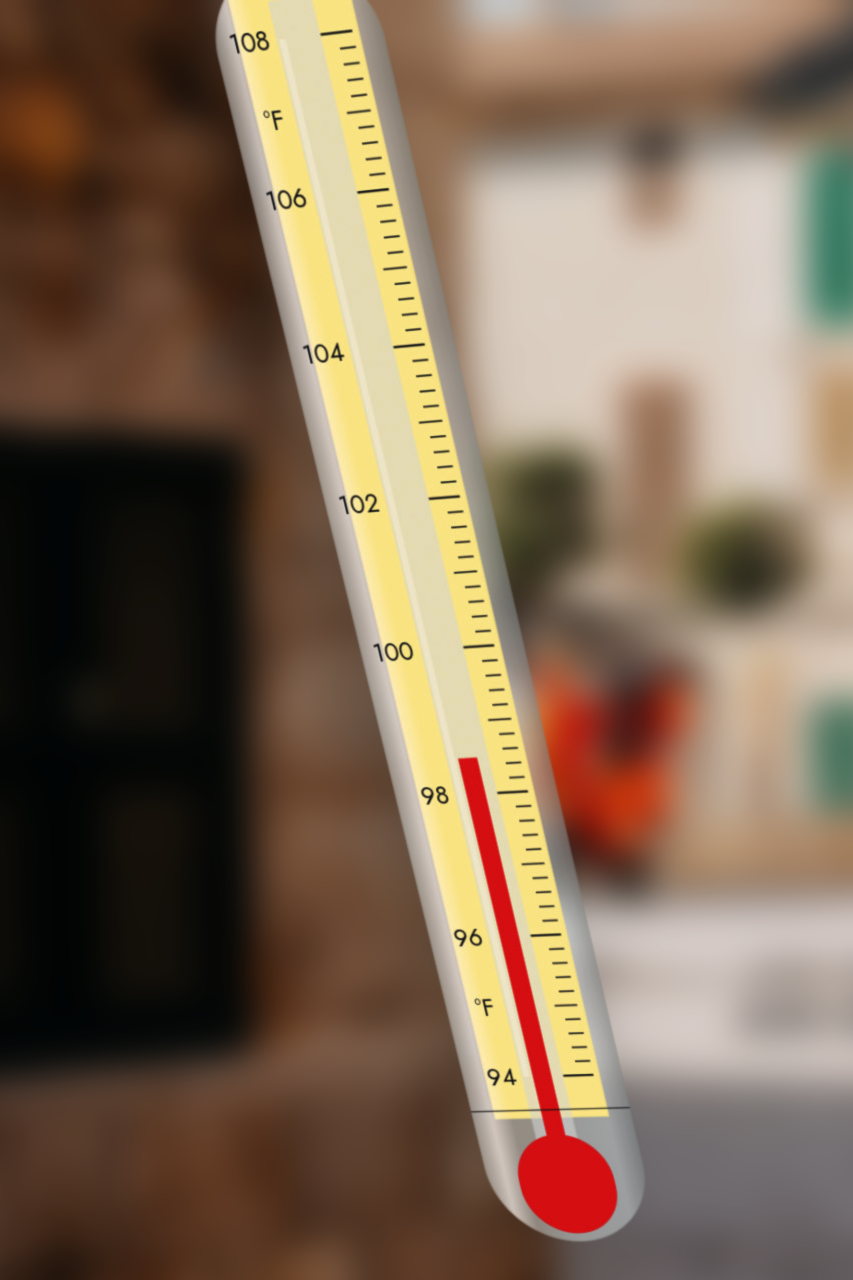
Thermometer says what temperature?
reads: 98.5 °F
